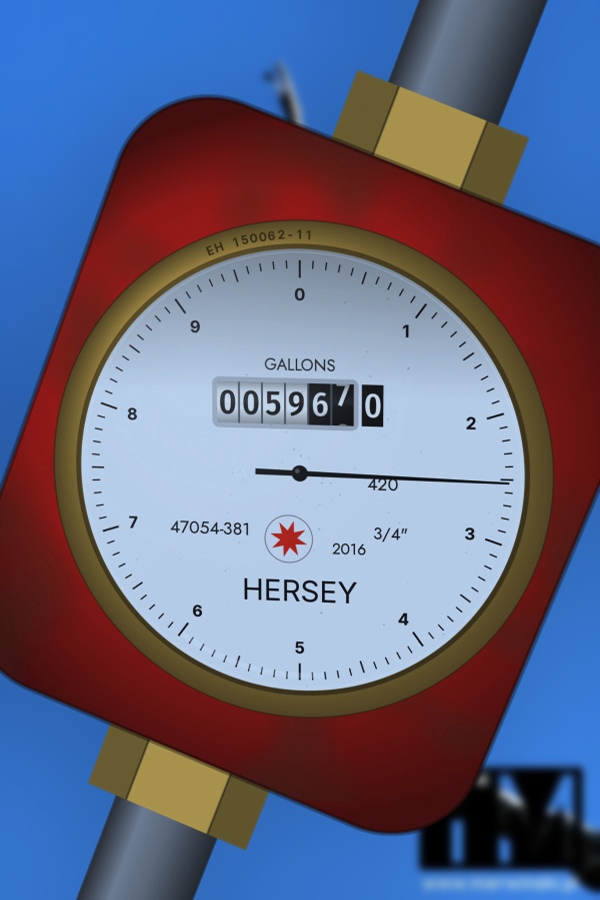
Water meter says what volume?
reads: 59672.5 gal
